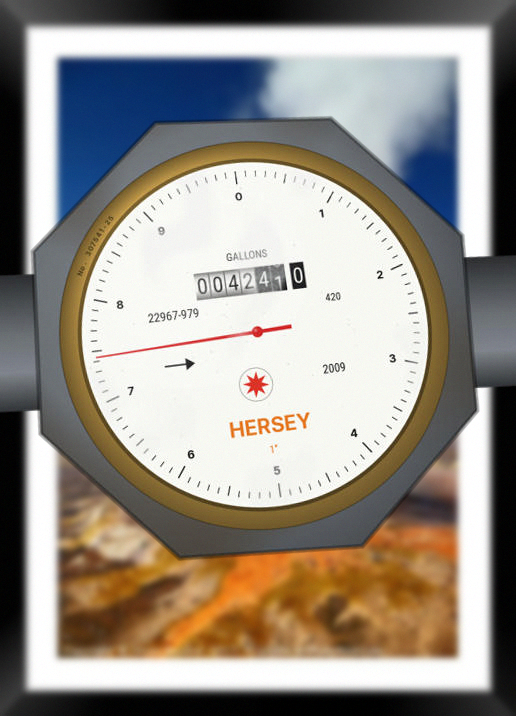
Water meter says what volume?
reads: 42407.4 gal
